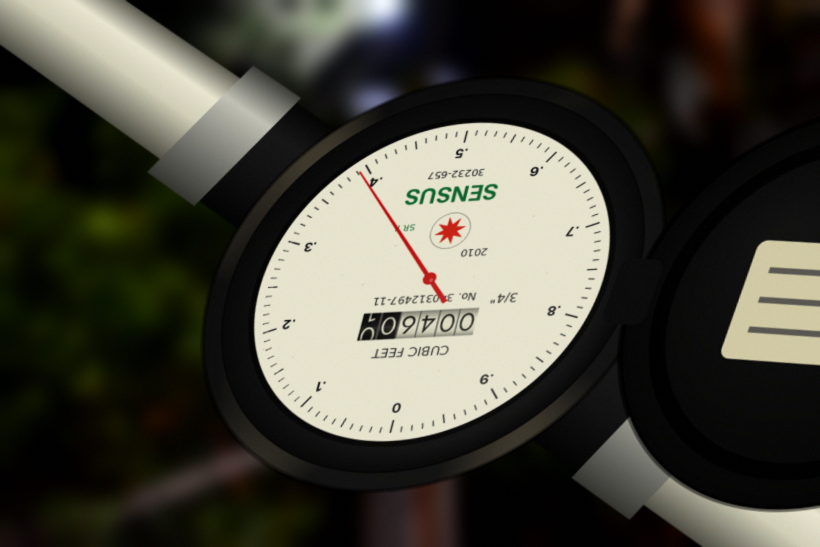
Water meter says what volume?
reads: 4600.39 ft³
